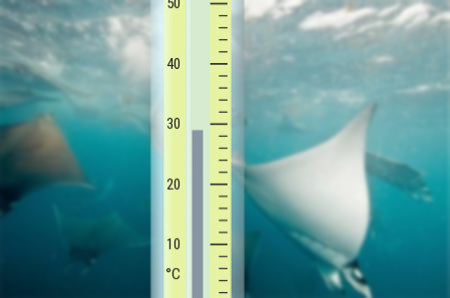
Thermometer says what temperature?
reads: 29 °C
